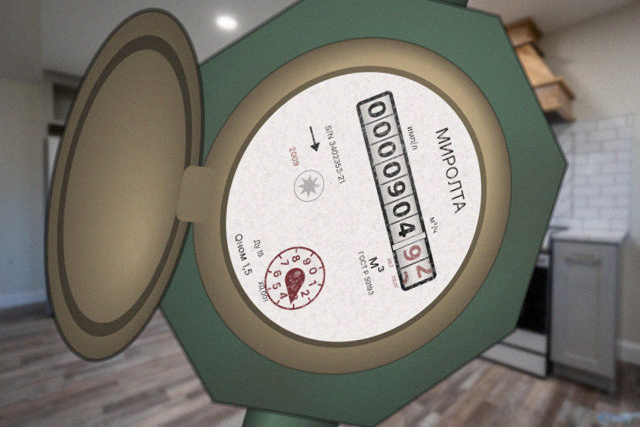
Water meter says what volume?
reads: 904.923 m³
